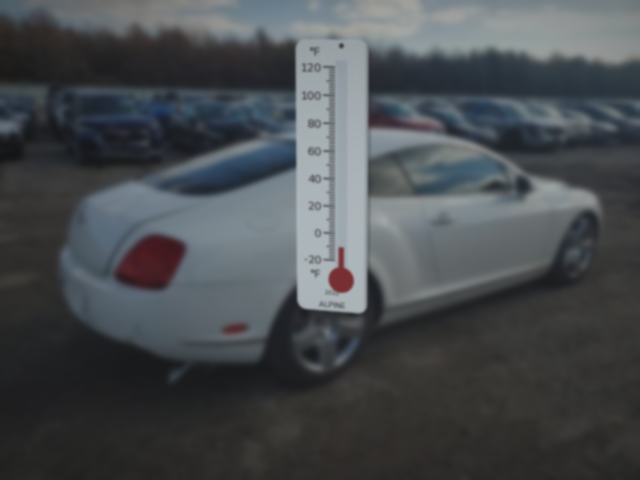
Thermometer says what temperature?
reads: -10 °F
